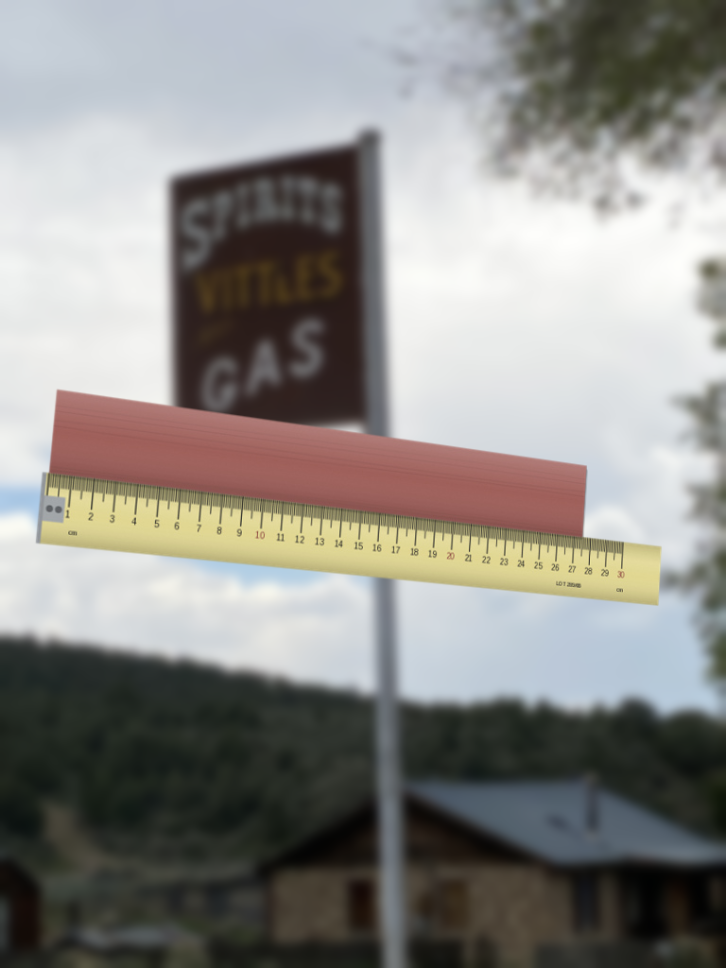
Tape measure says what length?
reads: 27.5 cm
